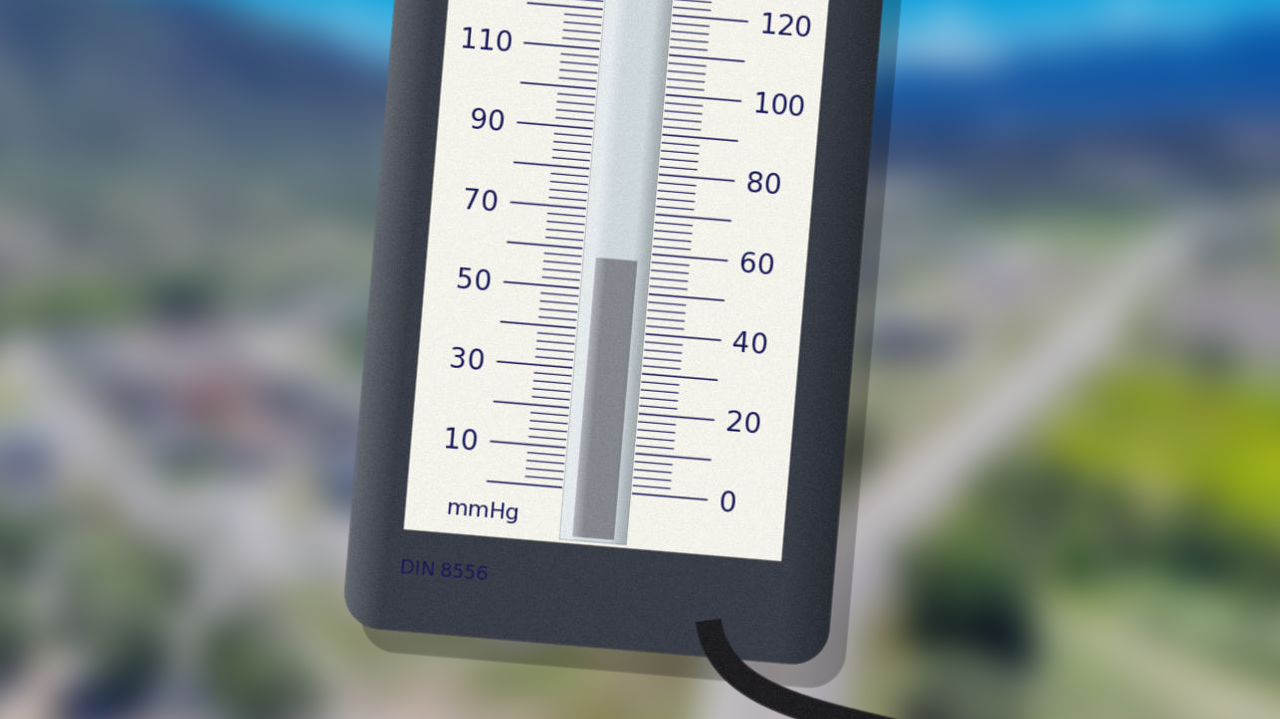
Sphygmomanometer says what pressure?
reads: 58 mmHg
